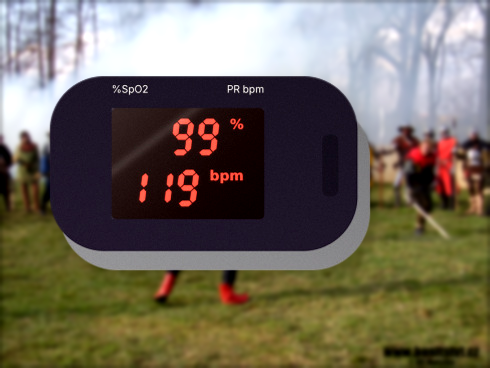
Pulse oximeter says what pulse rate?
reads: 119 bpm
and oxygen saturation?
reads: 99 %
